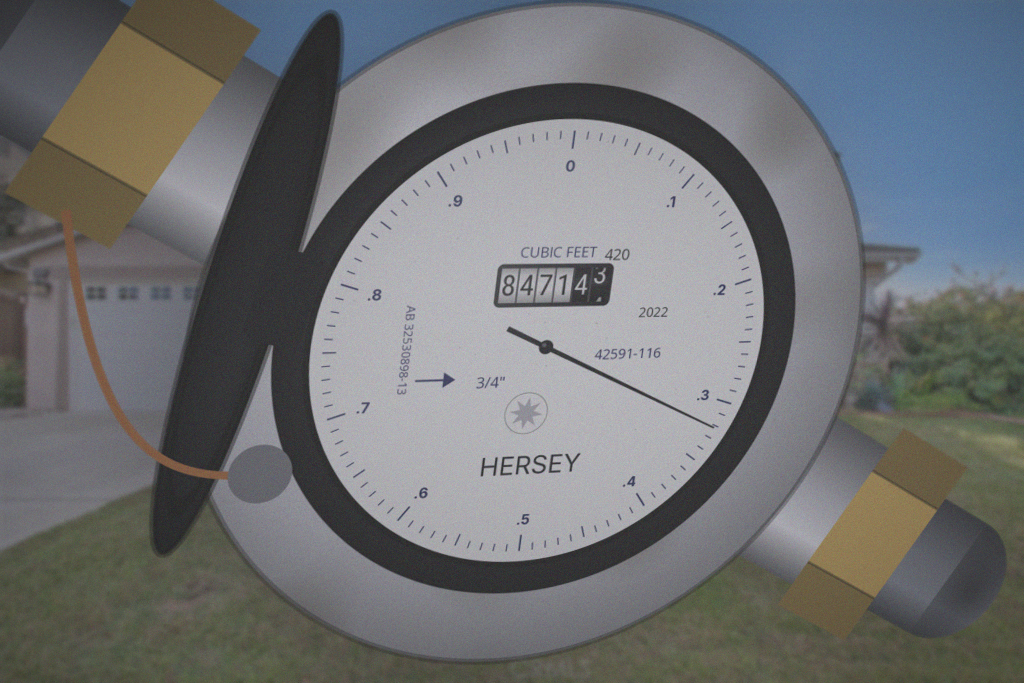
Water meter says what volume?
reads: 847143.32 ft³
